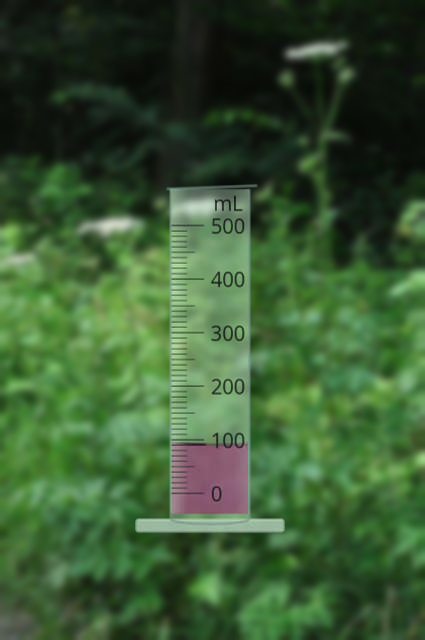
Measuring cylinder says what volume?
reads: 90 mL
